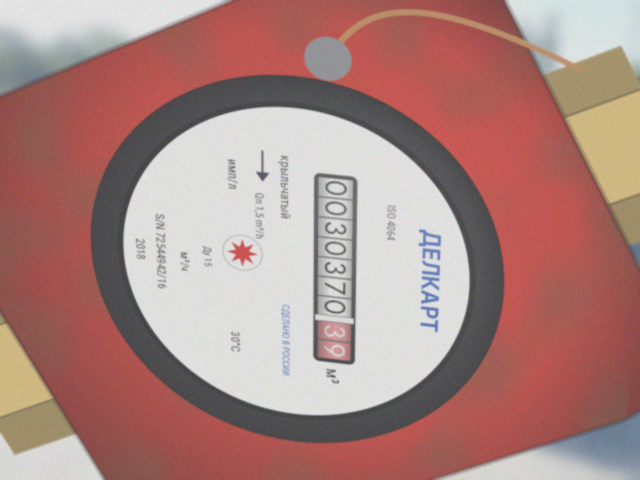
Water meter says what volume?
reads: 30370.39 m³
